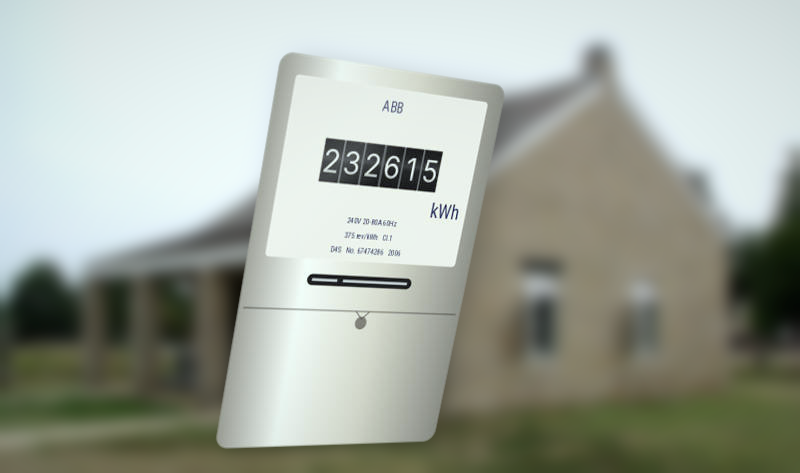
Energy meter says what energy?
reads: 232615 kWh
